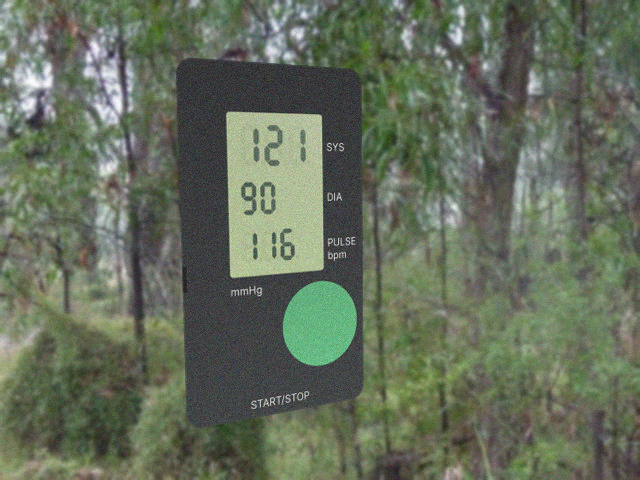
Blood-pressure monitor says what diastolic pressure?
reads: 90 mmHg
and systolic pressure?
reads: 121 mmHg
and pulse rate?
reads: 116 bpm
